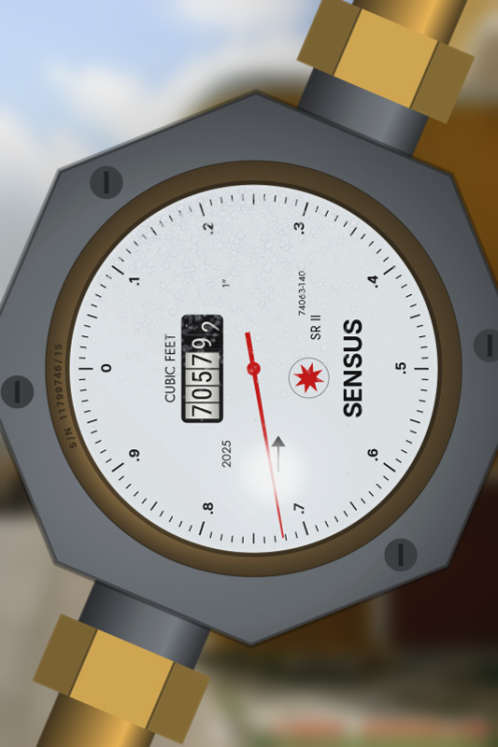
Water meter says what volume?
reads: 705791.72 ft³
